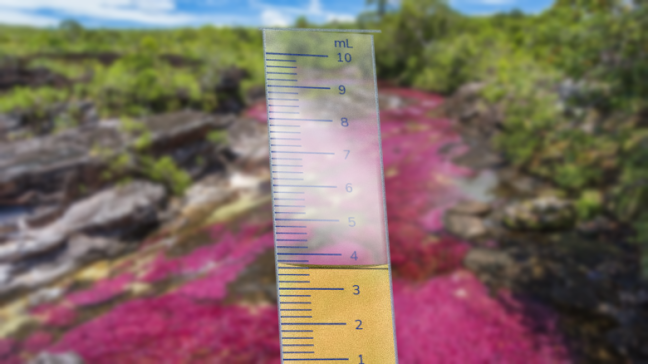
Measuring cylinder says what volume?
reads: 3.6 mL
